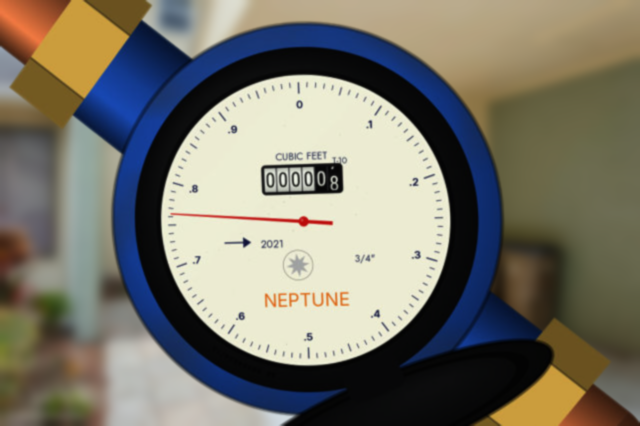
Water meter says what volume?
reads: 7.76 ft³
